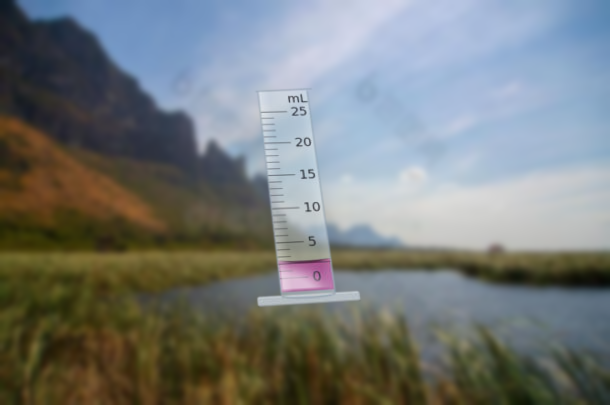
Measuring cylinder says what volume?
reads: 2 mL
